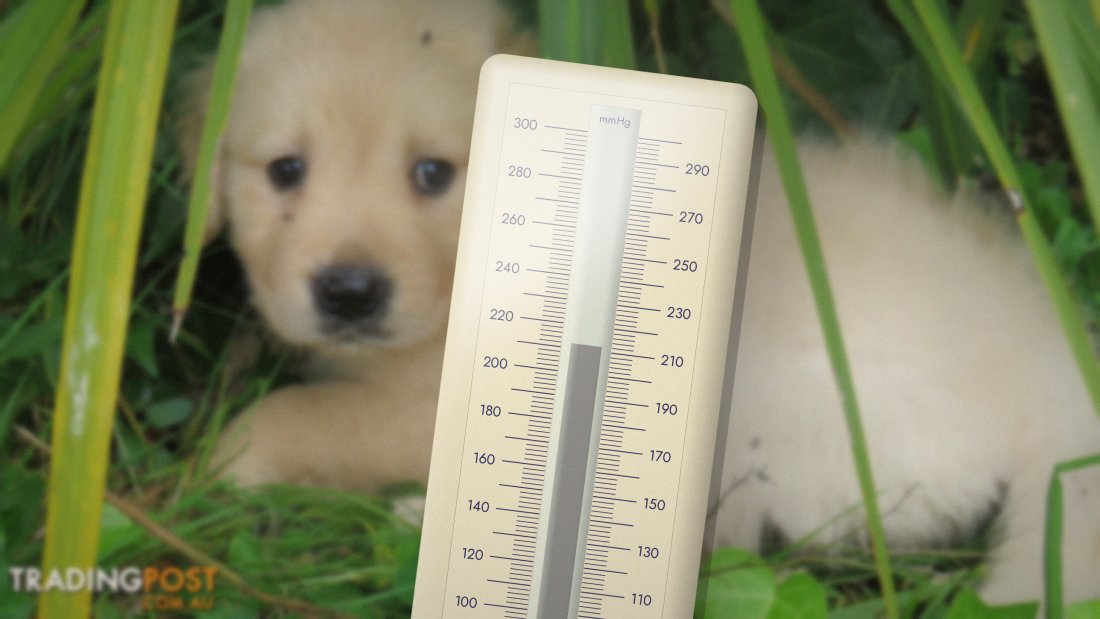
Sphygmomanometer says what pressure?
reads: 212 mmHg
